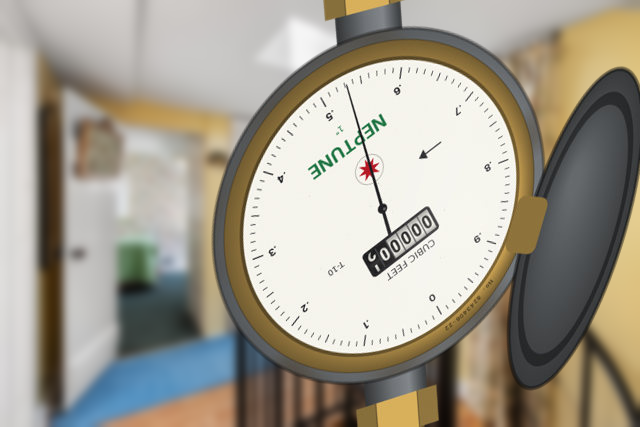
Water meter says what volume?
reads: 1.53 ft³
